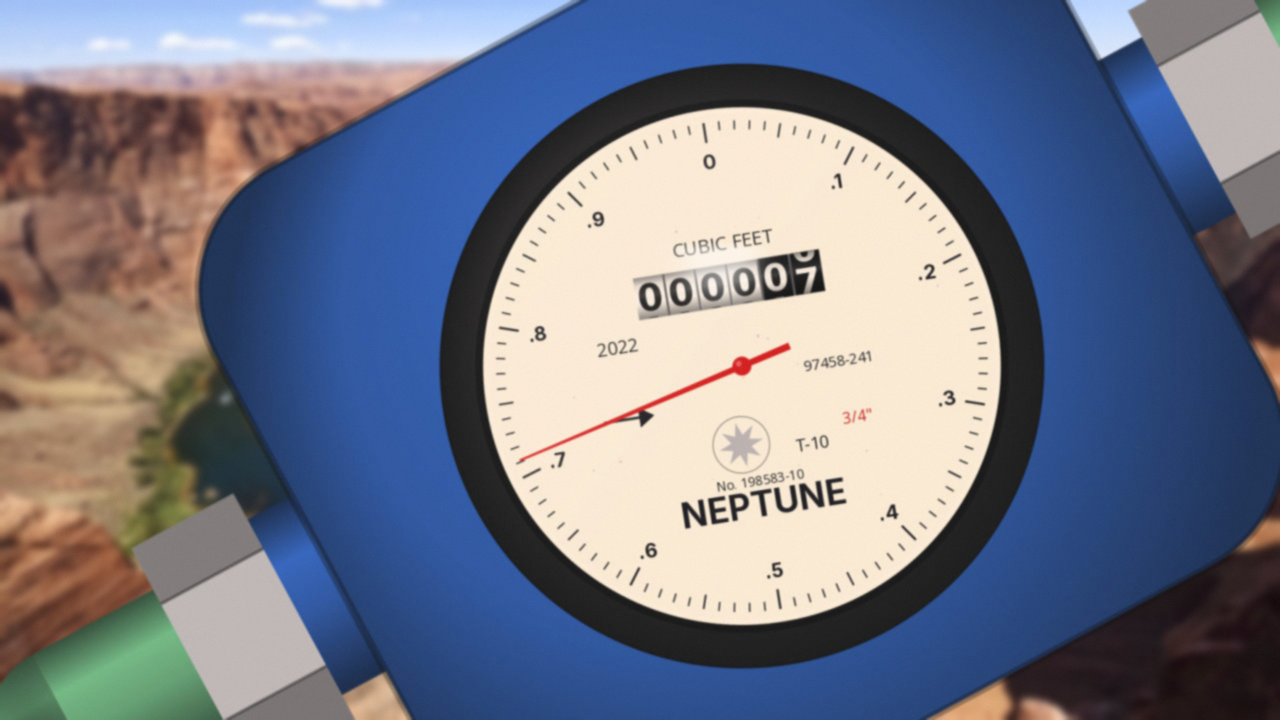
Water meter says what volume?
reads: 6.71 ft³
